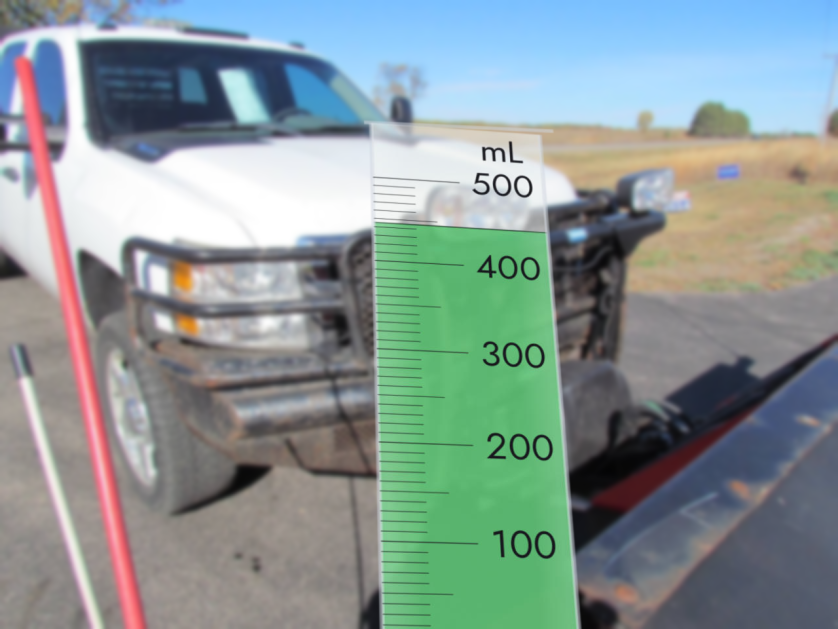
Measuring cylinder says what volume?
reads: 445 mL
